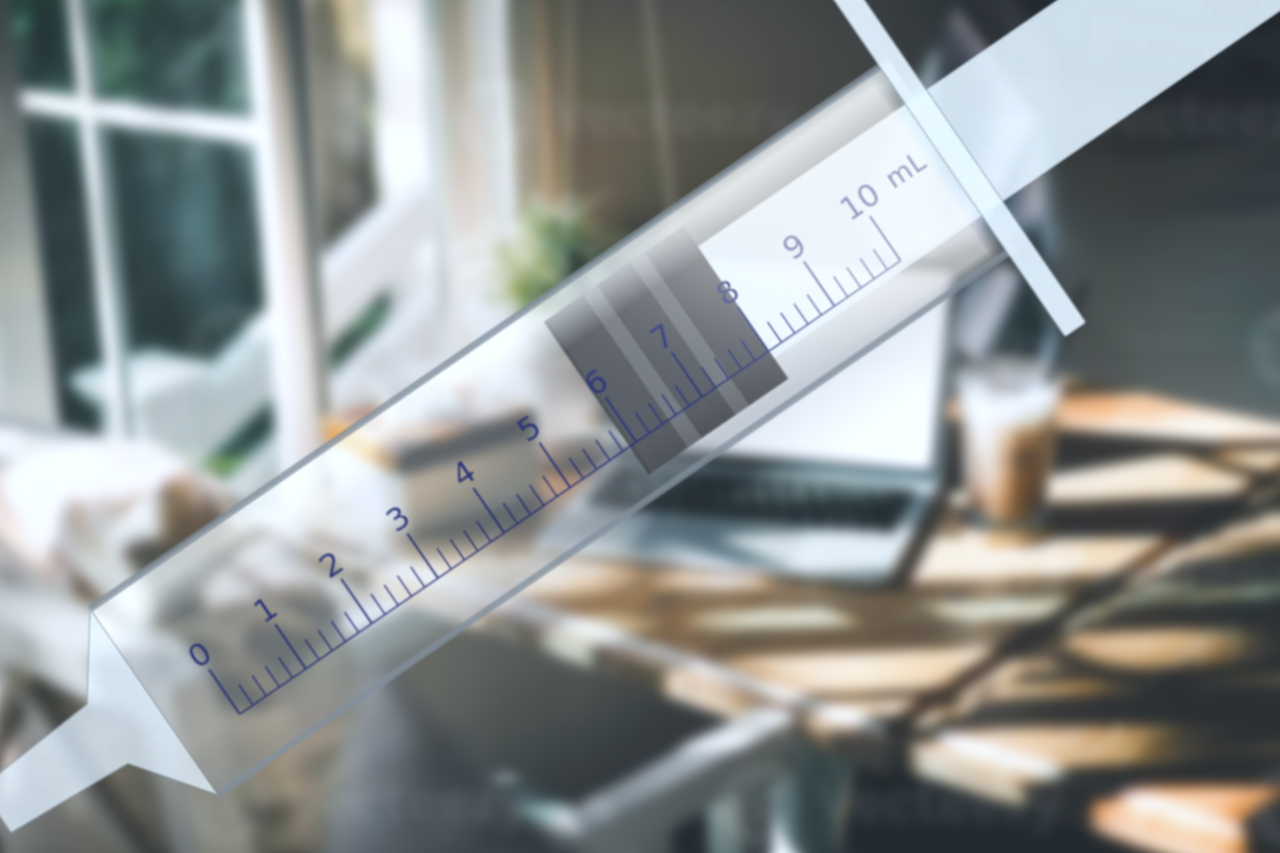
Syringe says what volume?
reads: 5.9 mL
